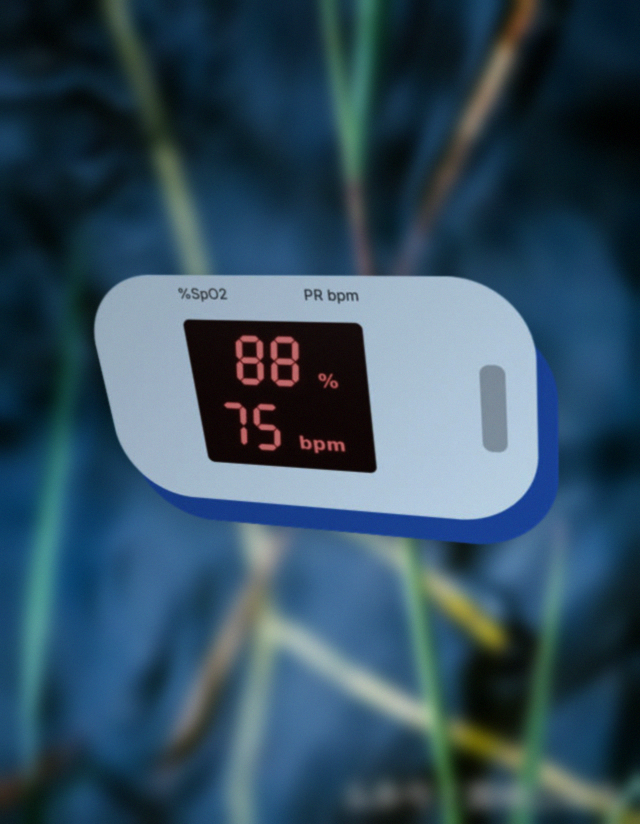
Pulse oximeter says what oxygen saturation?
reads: 88 %
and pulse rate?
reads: 75 bpm
